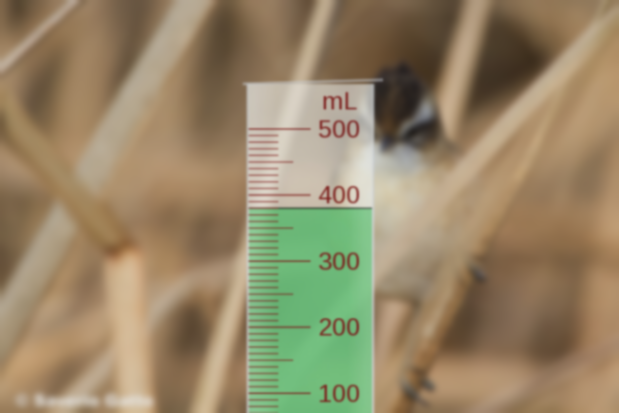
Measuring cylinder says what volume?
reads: 380 mL
